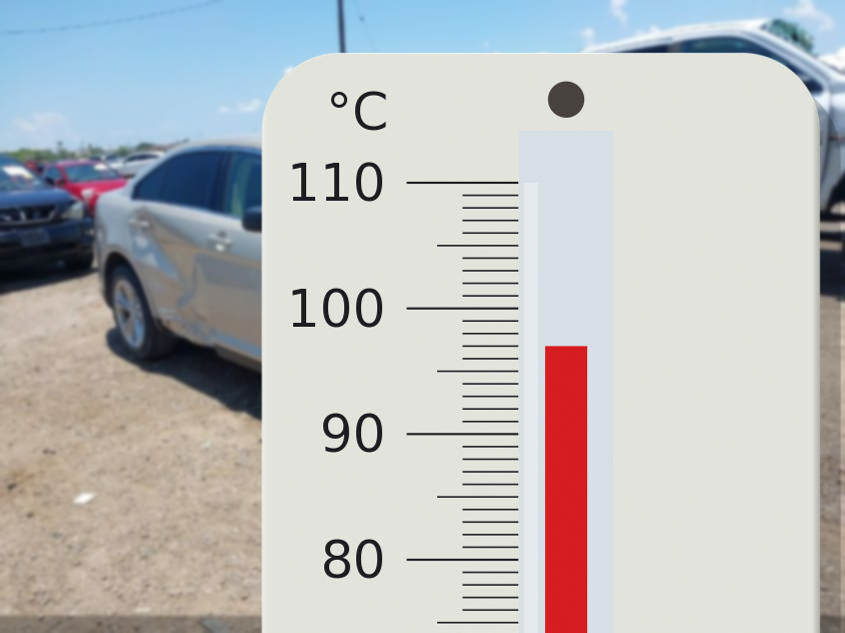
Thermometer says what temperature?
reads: 97 °C
